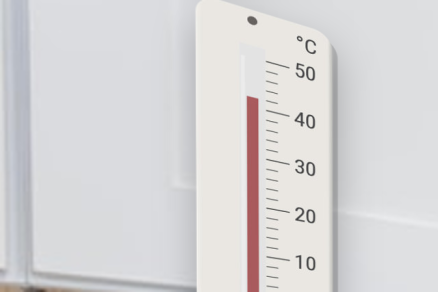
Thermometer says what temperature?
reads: 42 °C
